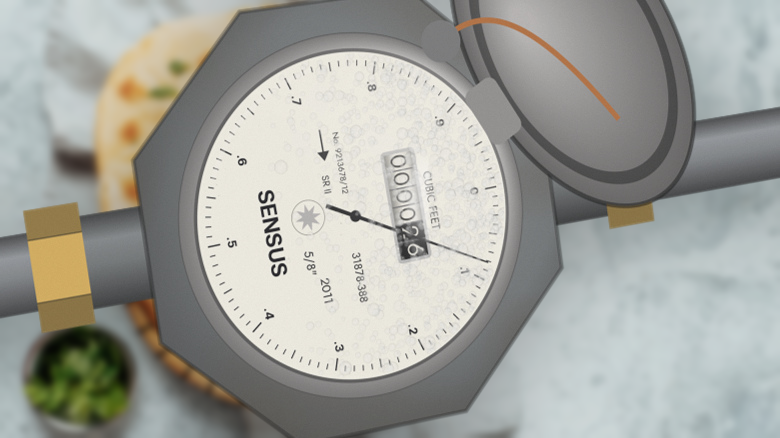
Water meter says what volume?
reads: 26.08 ft³
